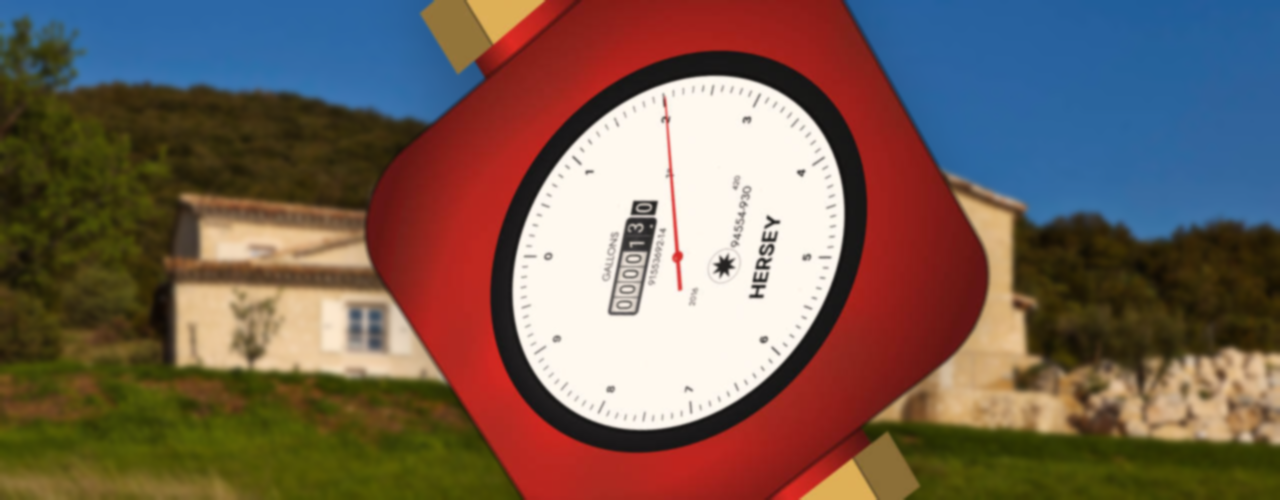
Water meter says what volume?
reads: 132.0 gal
